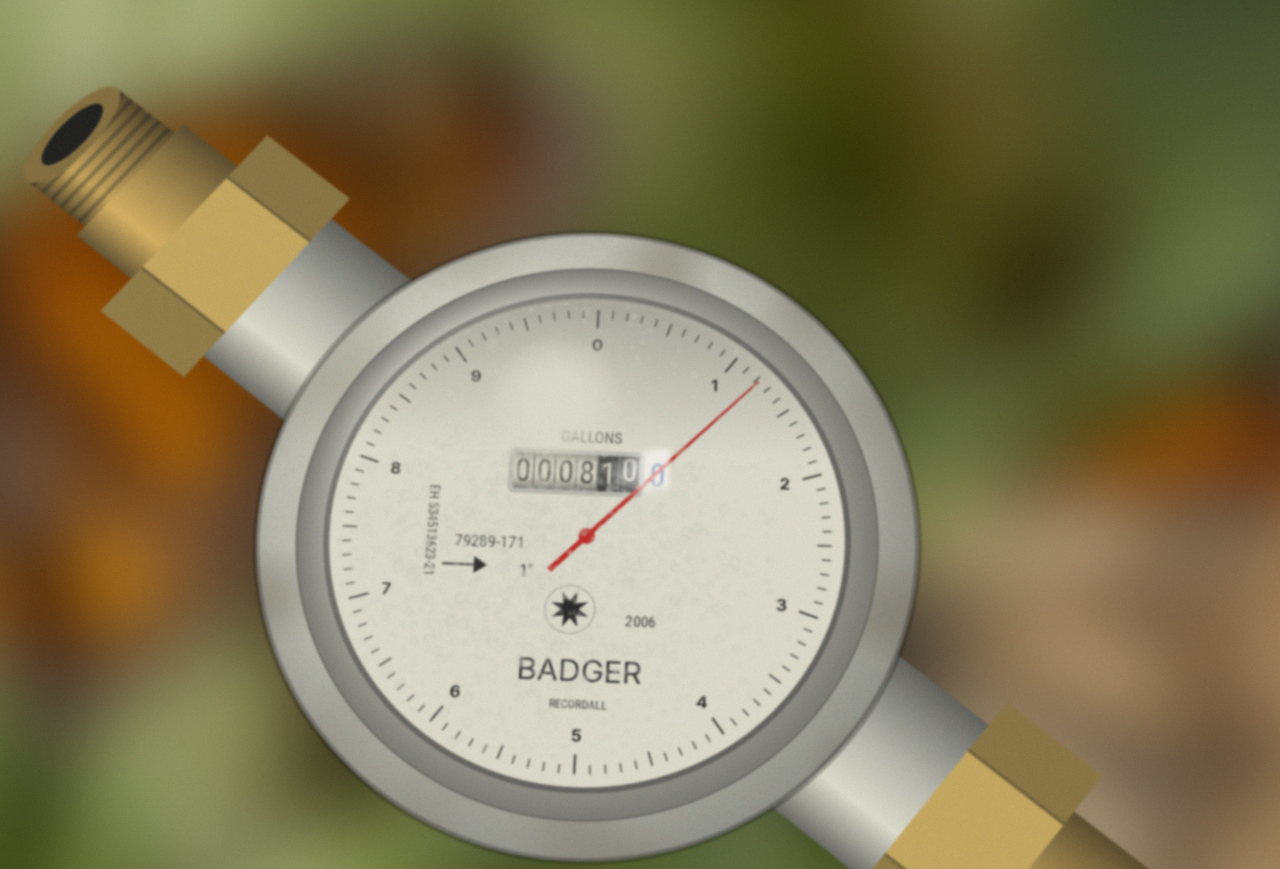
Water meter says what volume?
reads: 8101.2 gal
